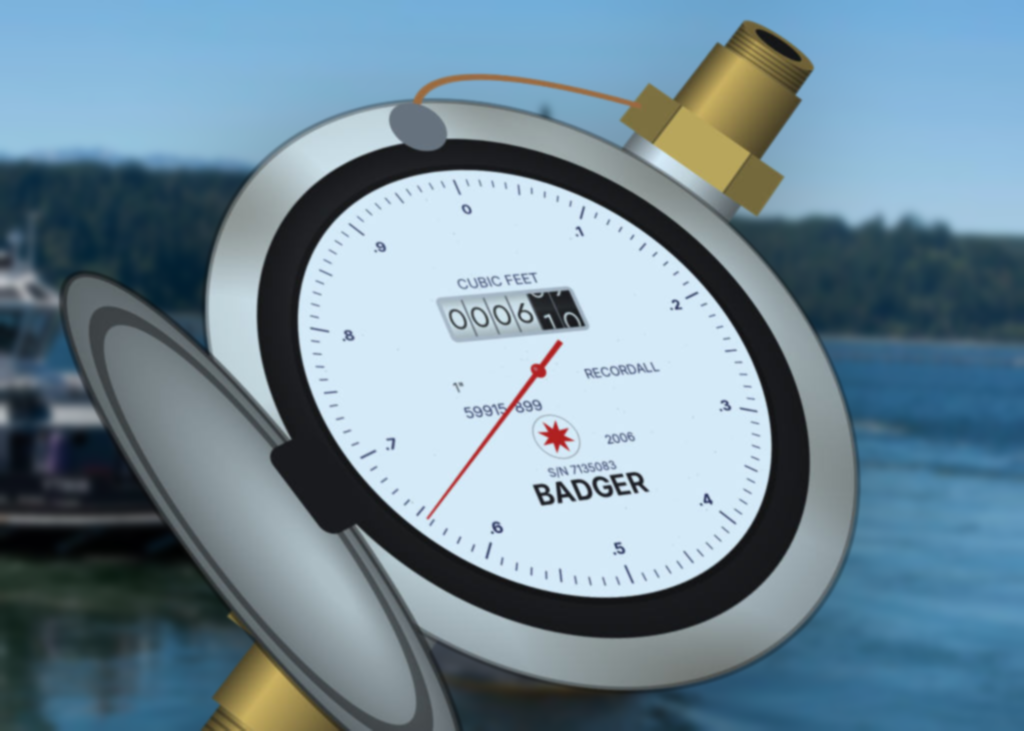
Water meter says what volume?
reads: 609.64 ft³
